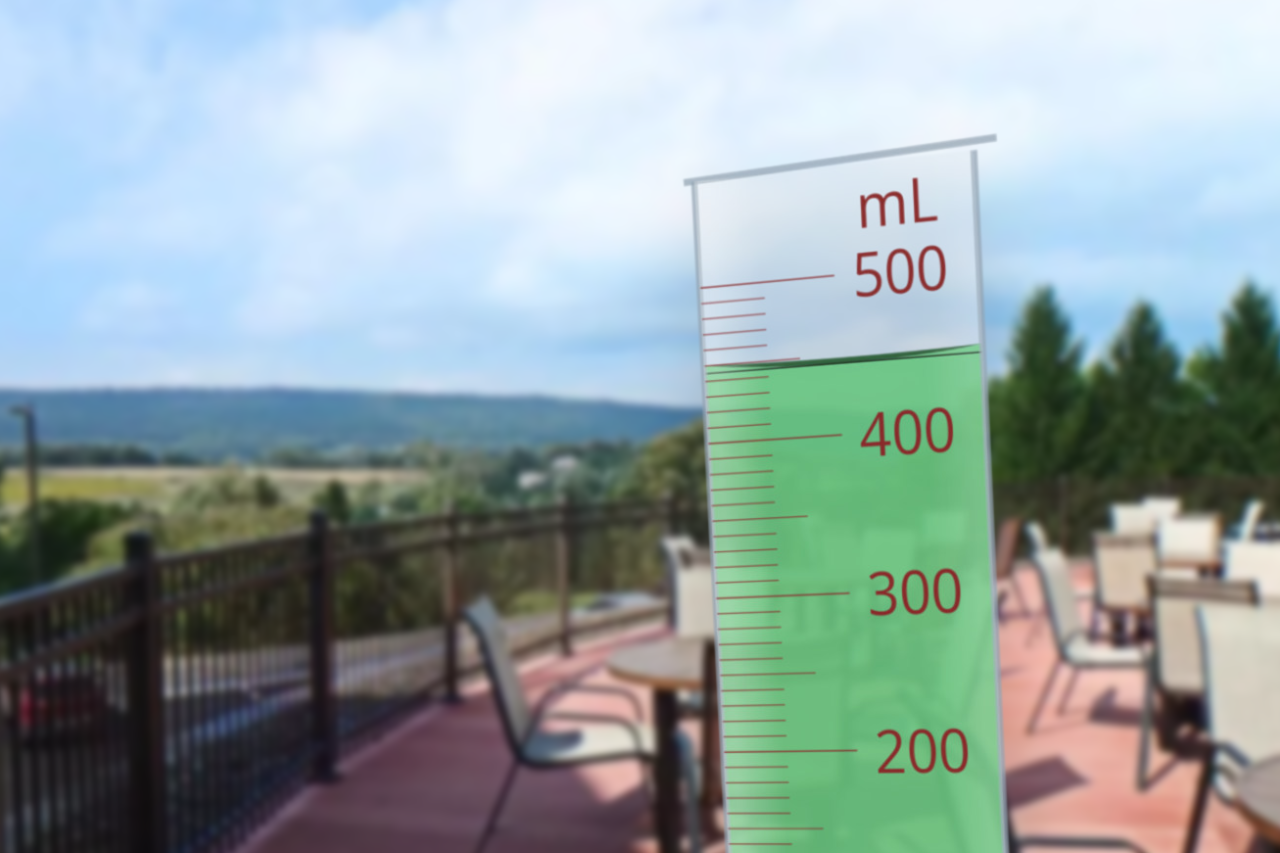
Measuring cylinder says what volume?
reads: 445 mL
